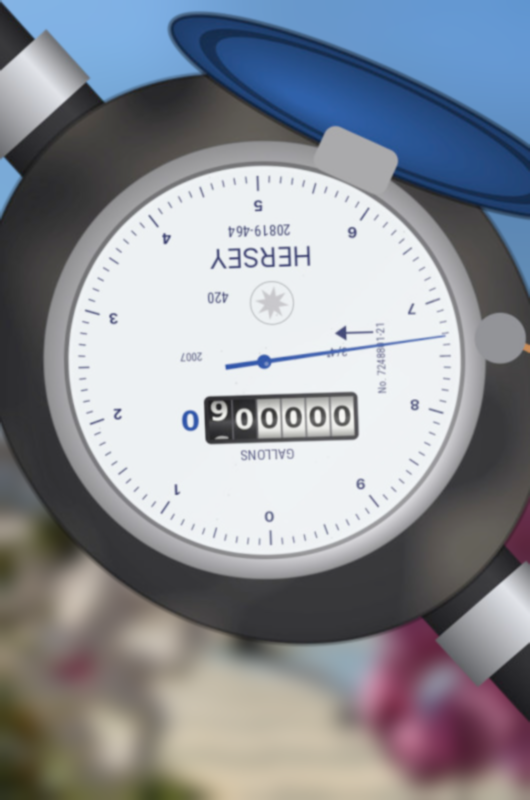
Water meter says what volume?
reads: 57.3 gal
